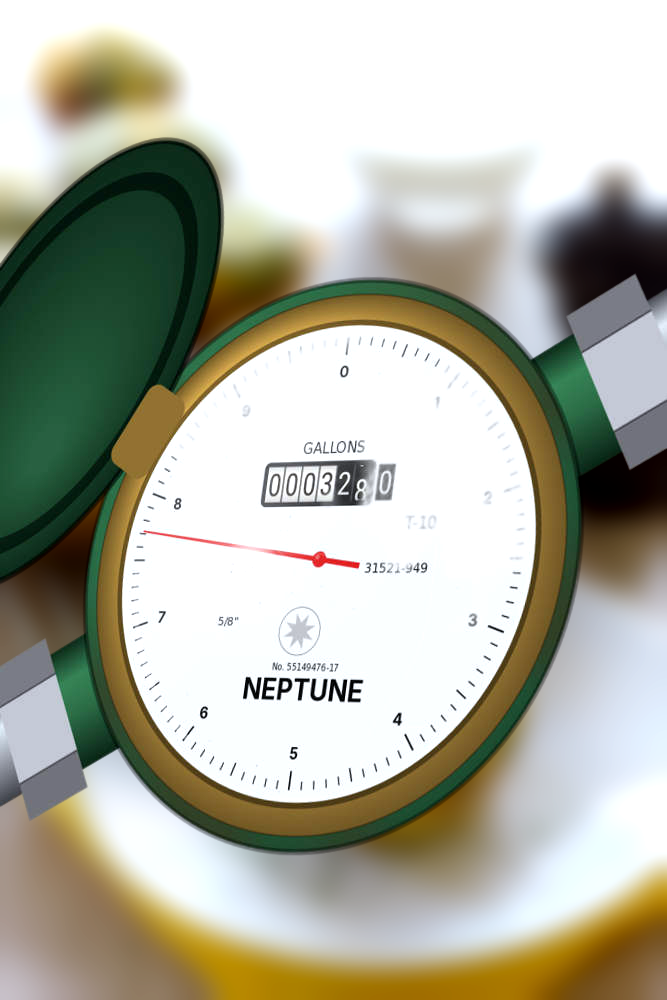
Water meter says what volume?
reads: 3277.7 gal
